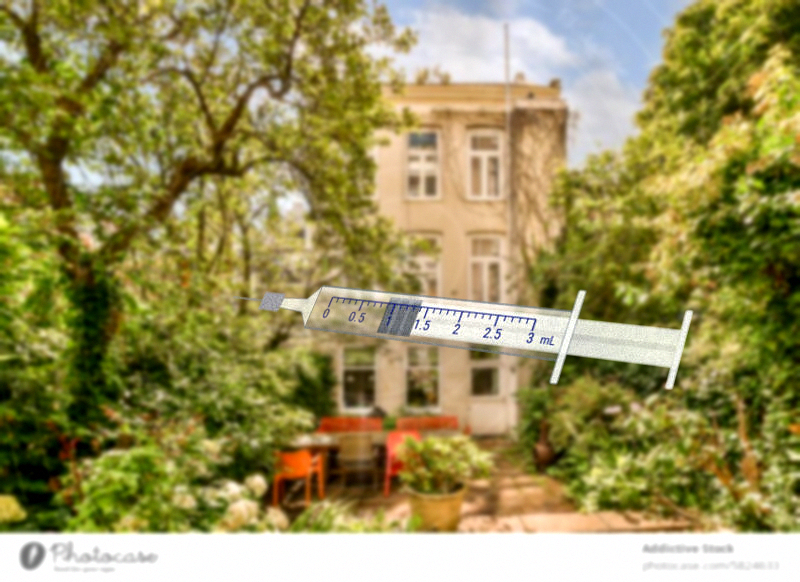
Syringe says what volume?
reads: 0.9 mL
